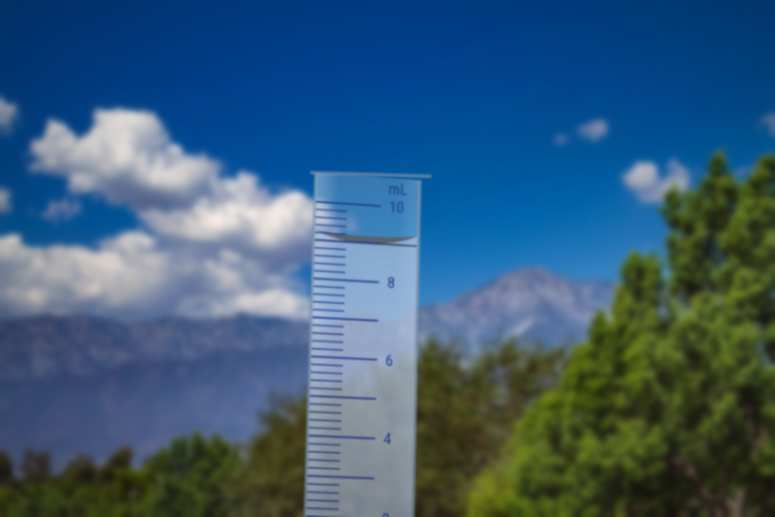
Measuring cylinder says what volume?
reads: 9 mL
